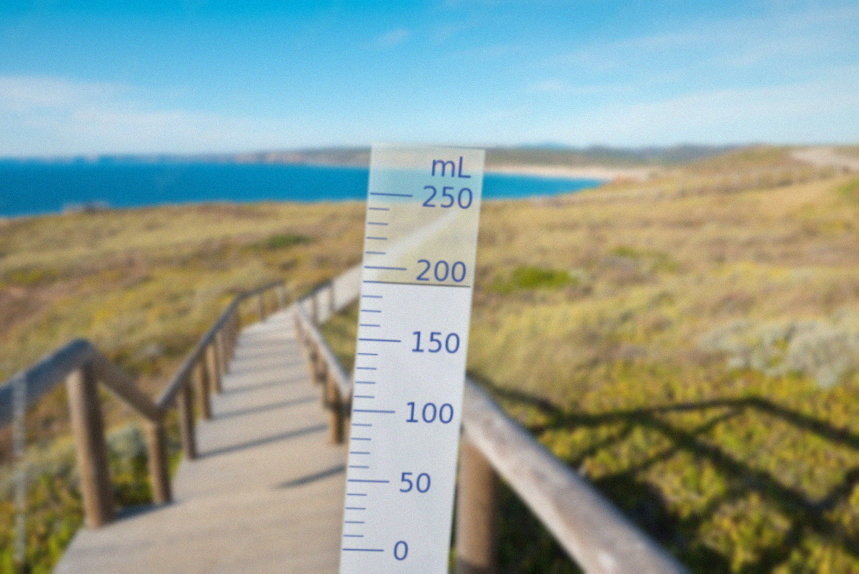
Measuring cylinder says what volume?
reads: 190 mL
